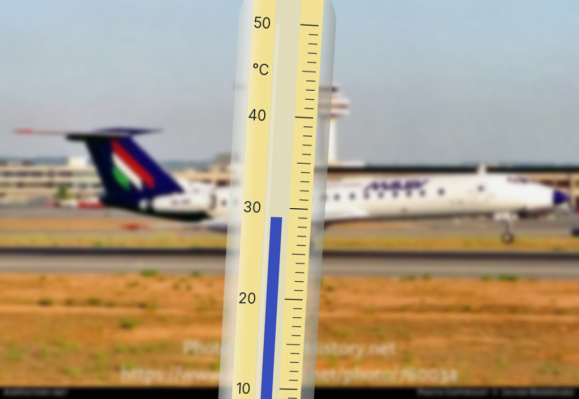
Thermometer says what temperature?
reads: 29 °C
